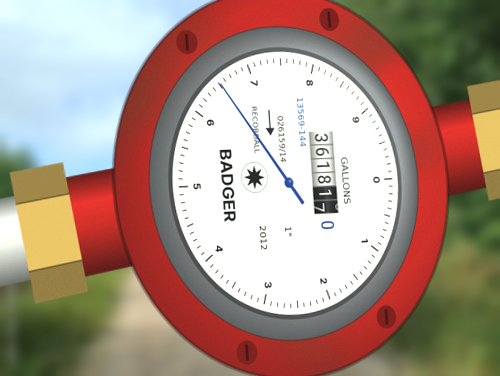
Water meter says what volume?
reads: 3618166.5 gal
